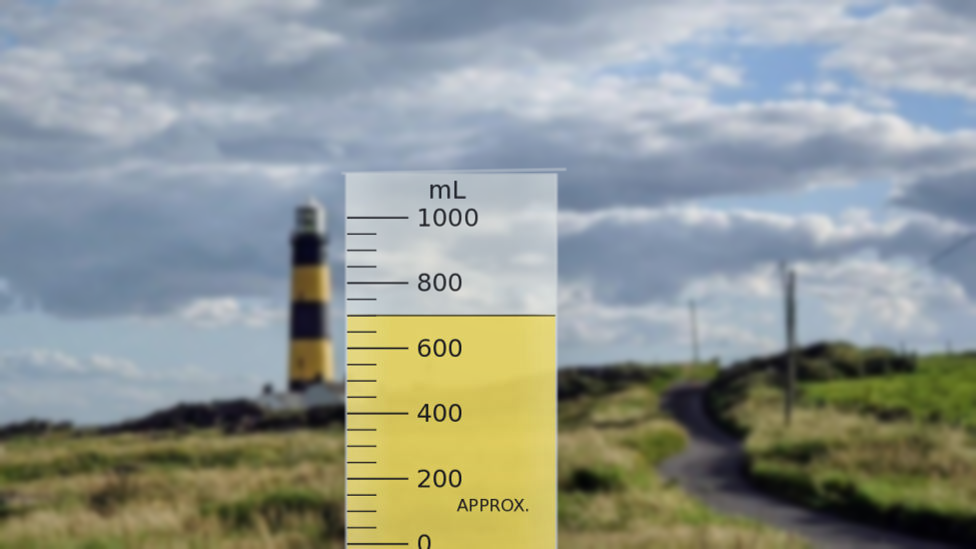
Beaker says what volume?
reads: 700 mL
